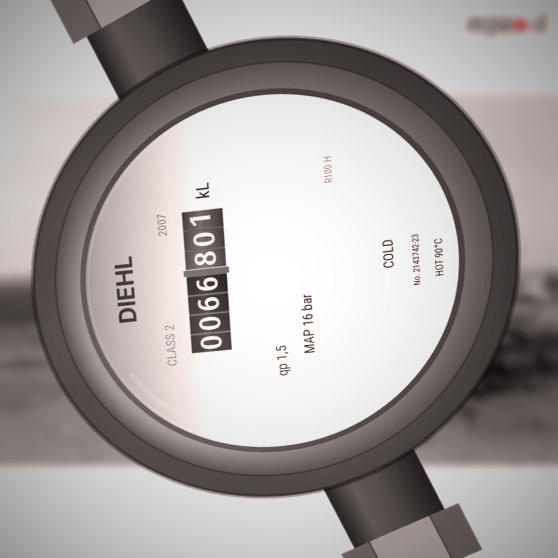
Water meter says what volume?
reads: 66.801 kL
